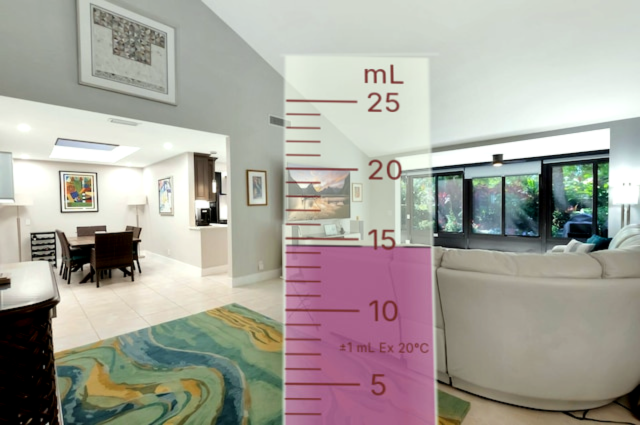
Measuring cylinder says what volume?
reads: 14.5 mL
